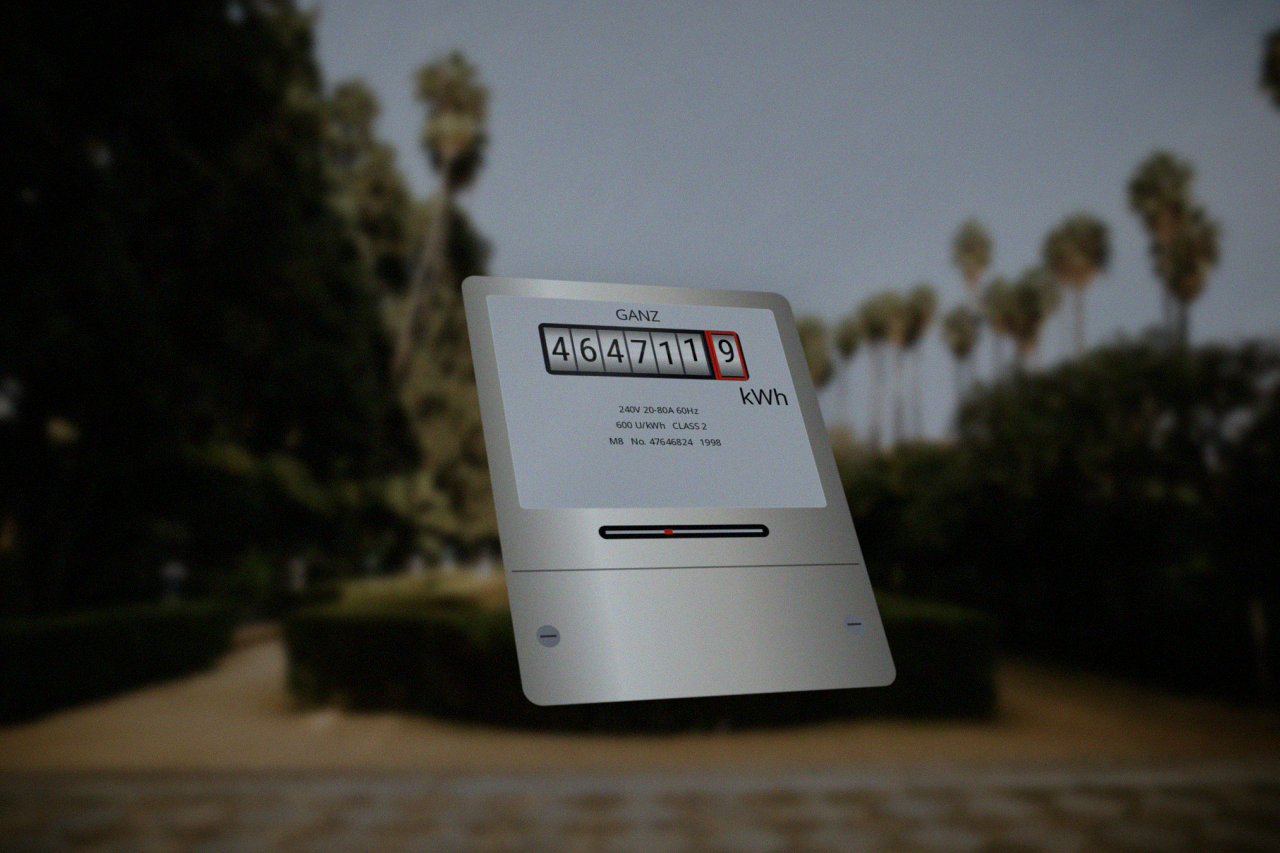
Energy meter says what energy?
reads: 464711.9 kWh
